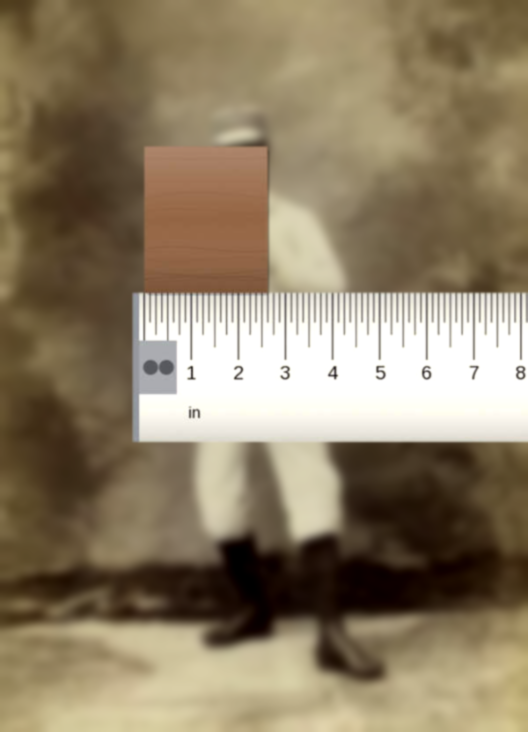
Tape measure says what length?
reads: 2.625 in
